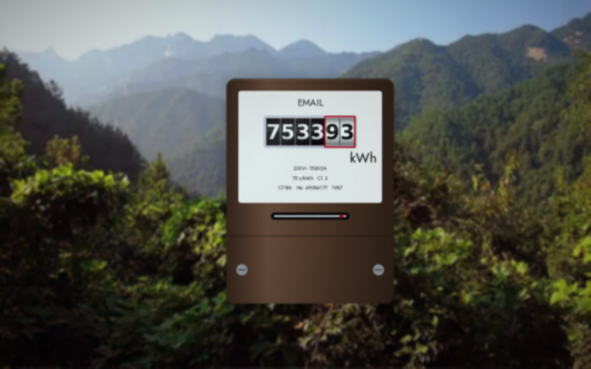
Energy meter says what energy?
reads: 7533.93 kWh
